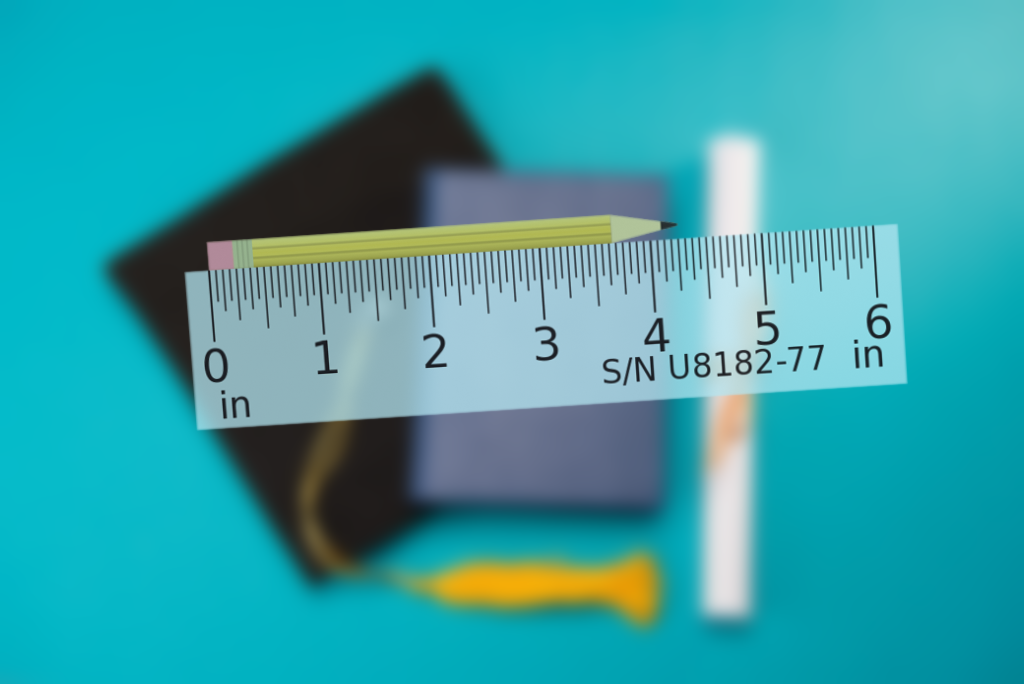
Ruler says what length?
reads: 4.25 in
